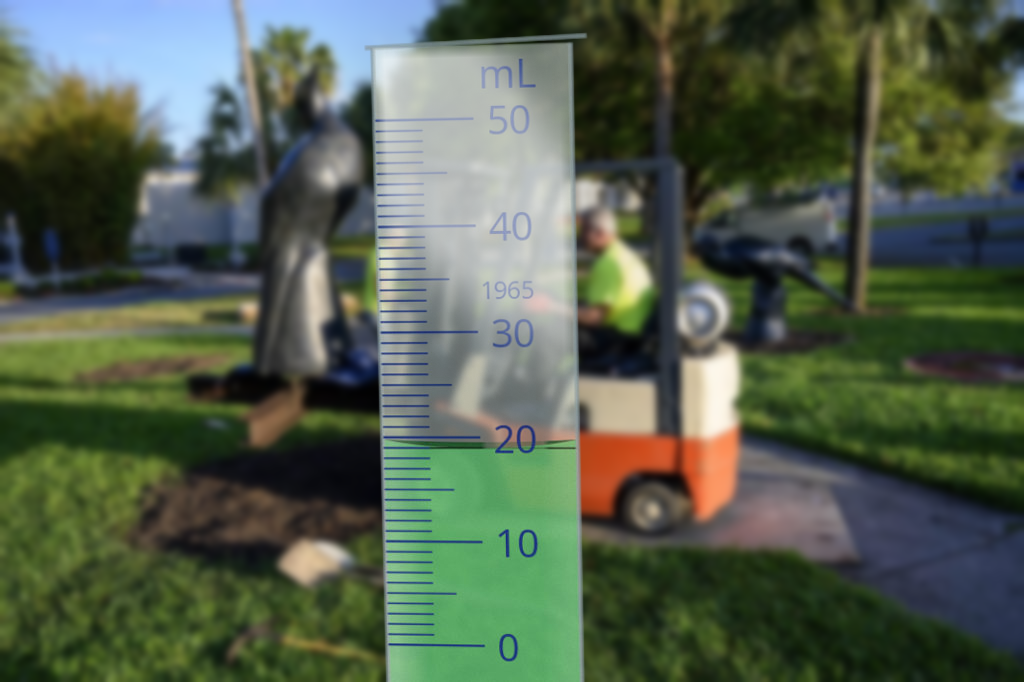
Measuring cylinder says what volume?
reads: 19 mL
